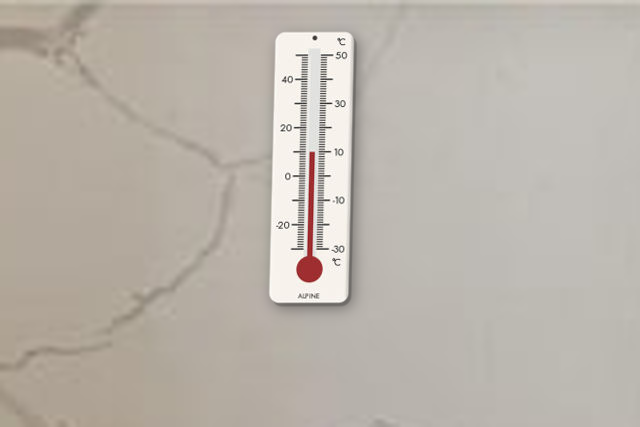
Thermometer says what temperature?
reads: 10 °C
